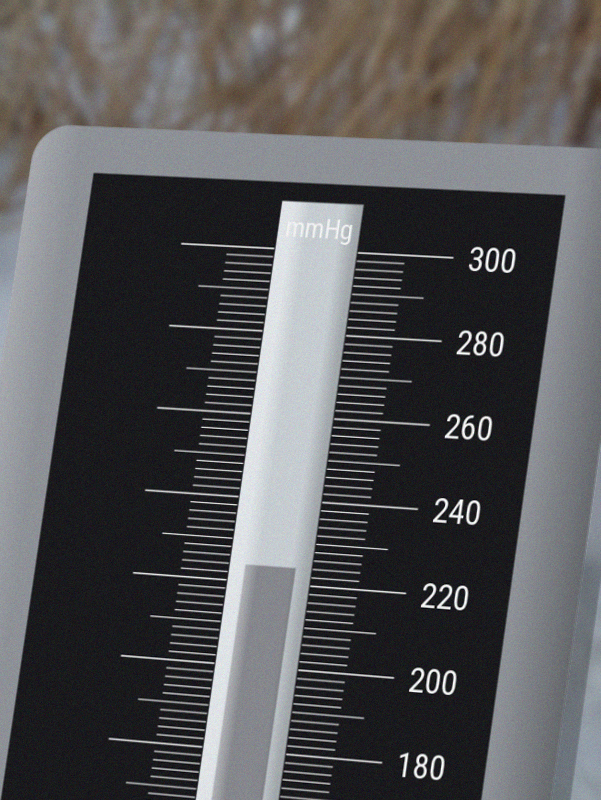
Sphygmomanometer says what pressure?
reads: 224 mmHg
